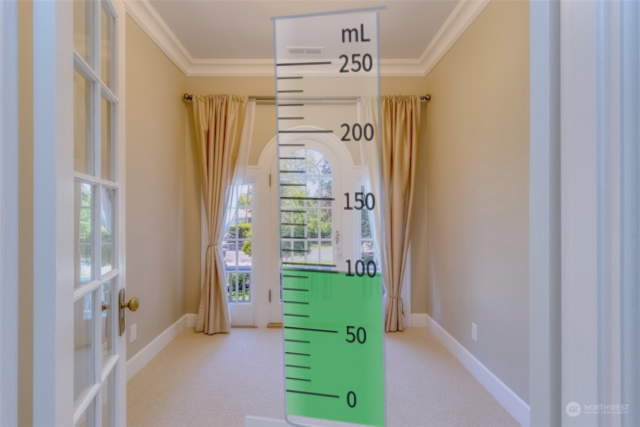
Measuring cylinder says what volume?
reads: 95 mL
